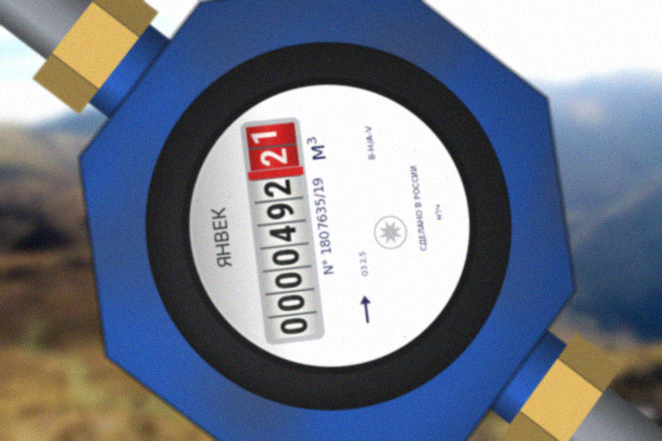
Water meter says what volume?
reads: 492.21 m³
